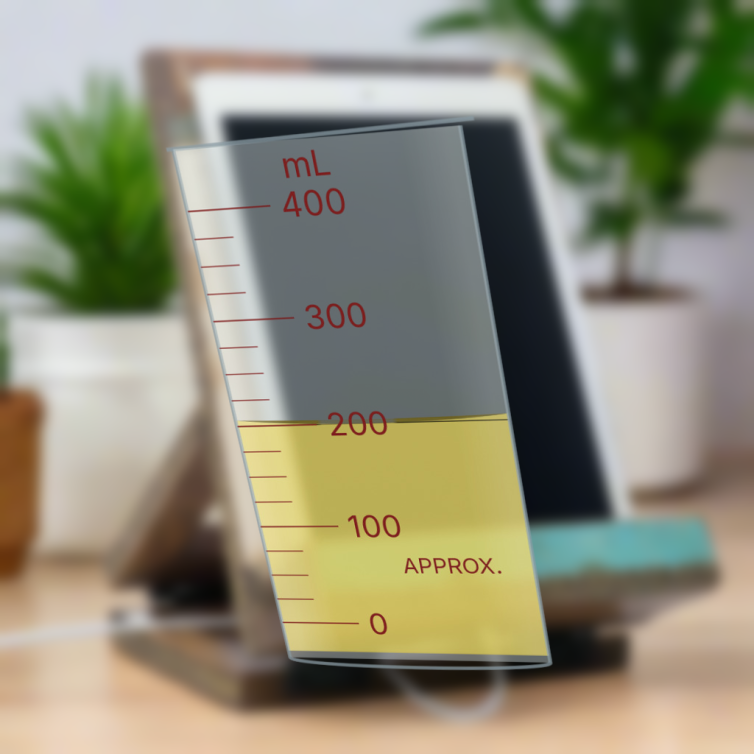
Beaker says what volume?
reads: 200 mL
